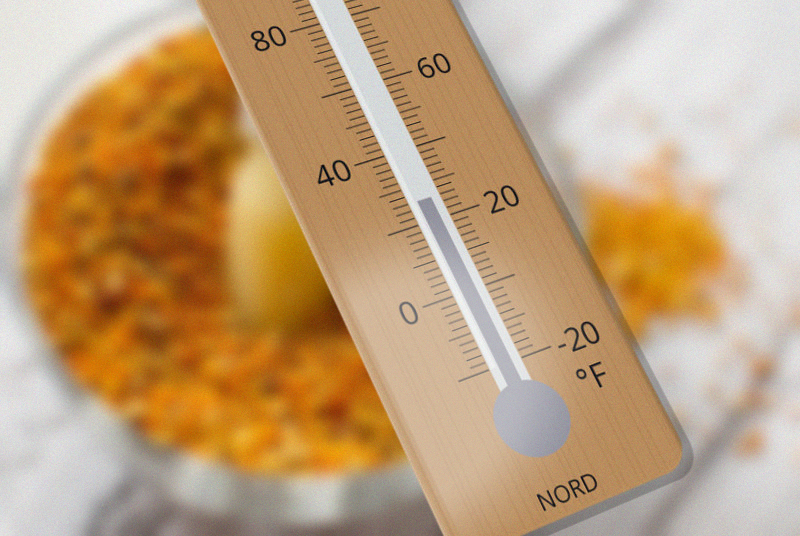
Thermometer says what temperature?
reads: 26 °F
